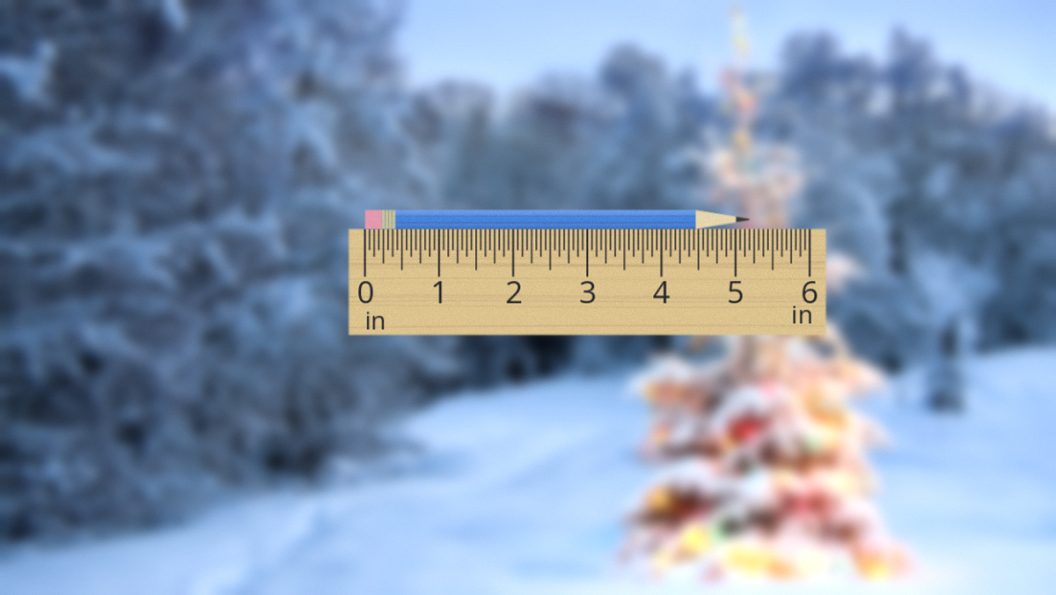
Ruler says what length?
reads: 5.1875 in
